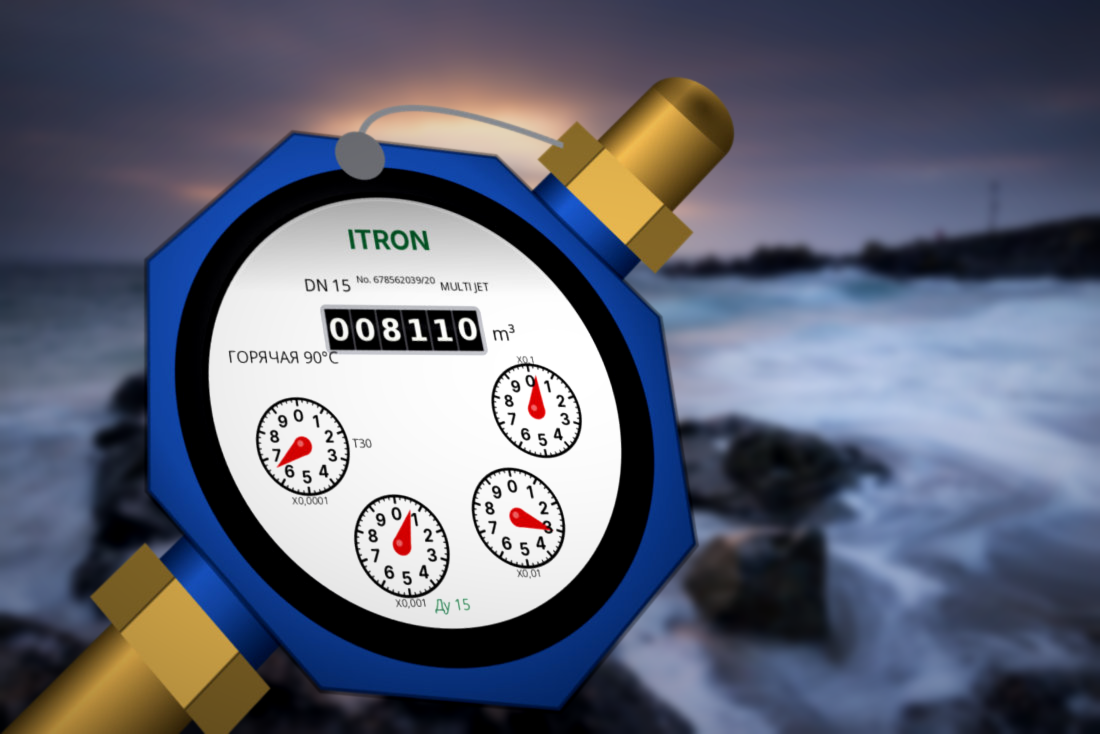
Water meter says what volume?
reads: 8110.0306 m³
